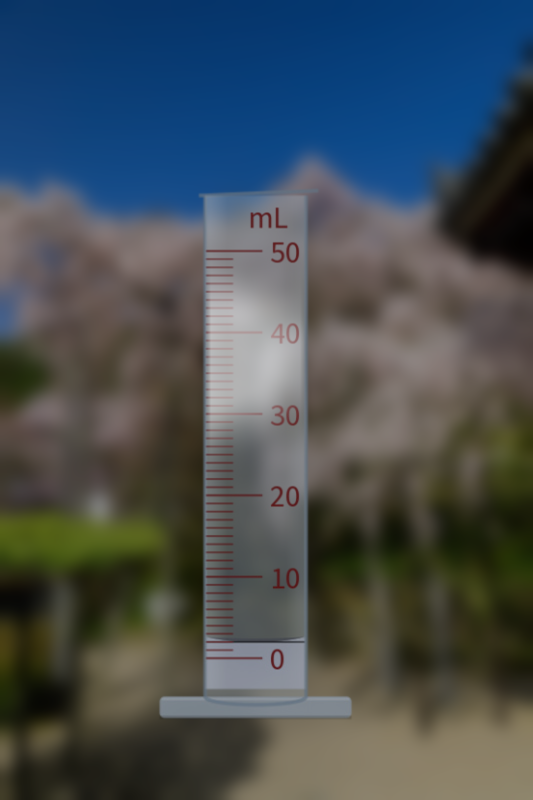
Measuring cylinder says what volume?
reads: 2 mL
